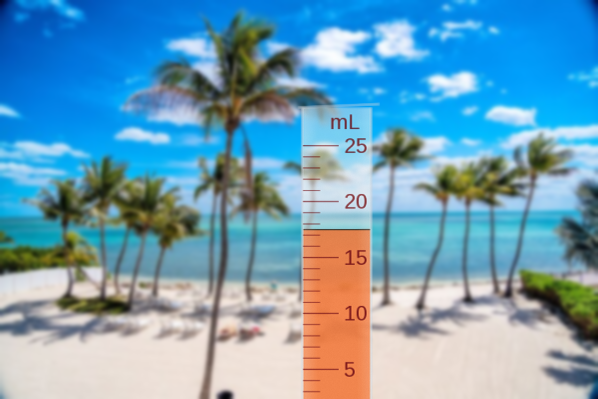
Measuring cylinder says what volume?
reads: 17.5 mL
